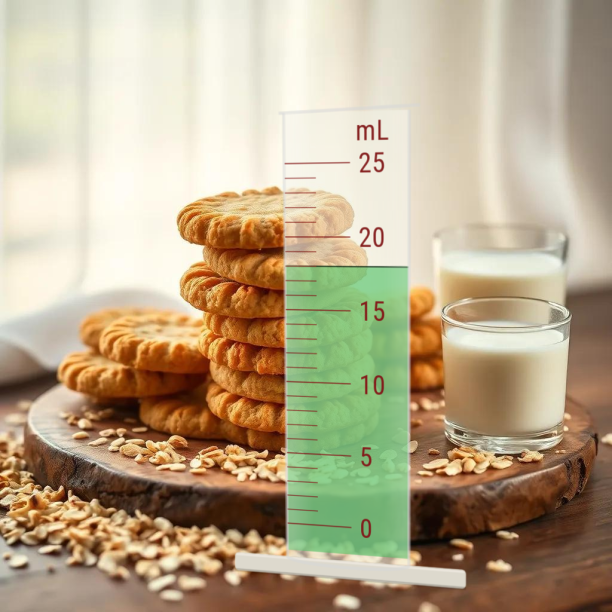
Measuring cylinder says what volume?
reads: 18 mL
